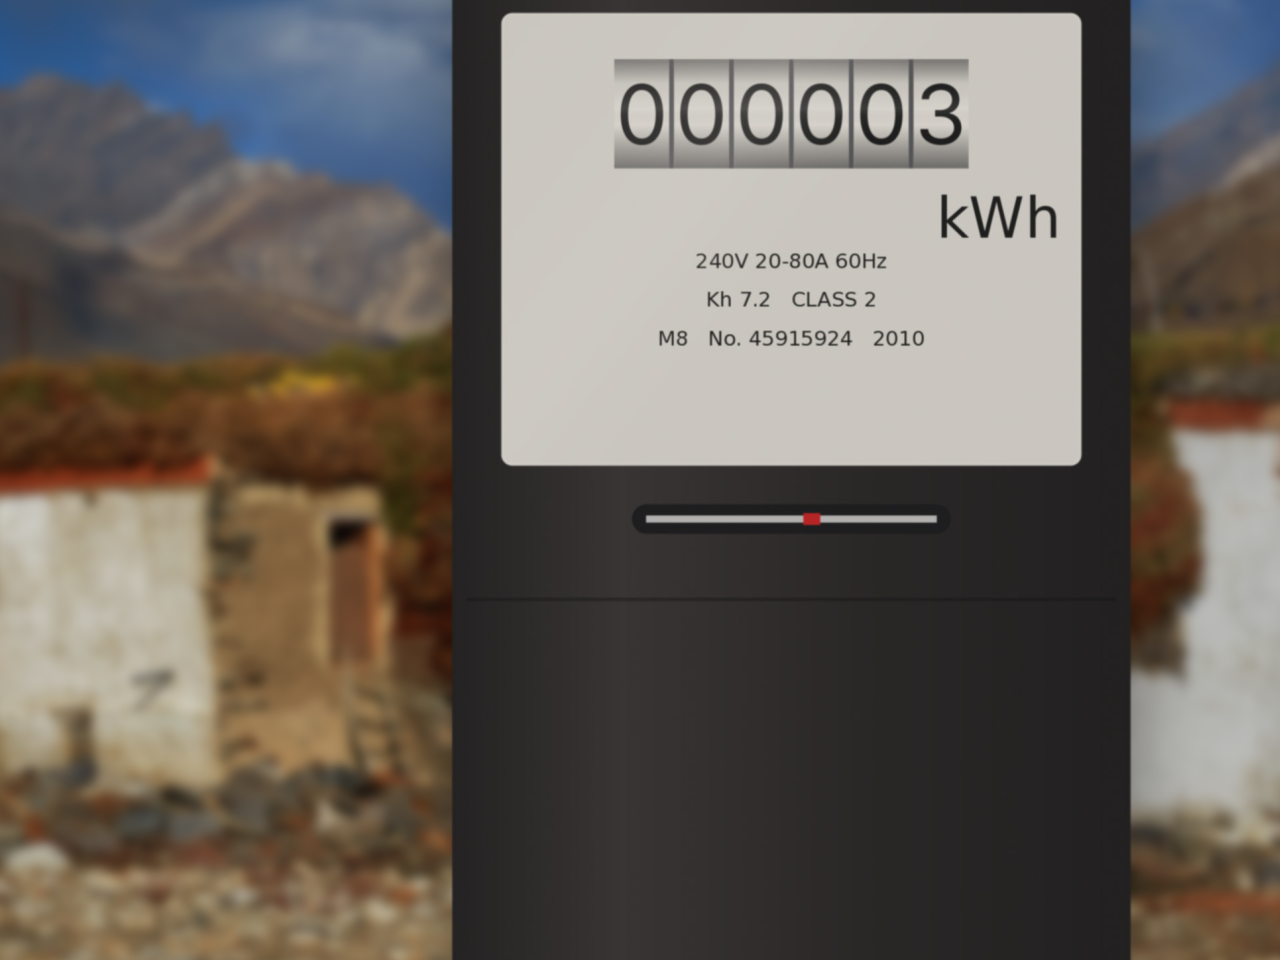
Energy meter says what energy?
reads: 3 kWh
